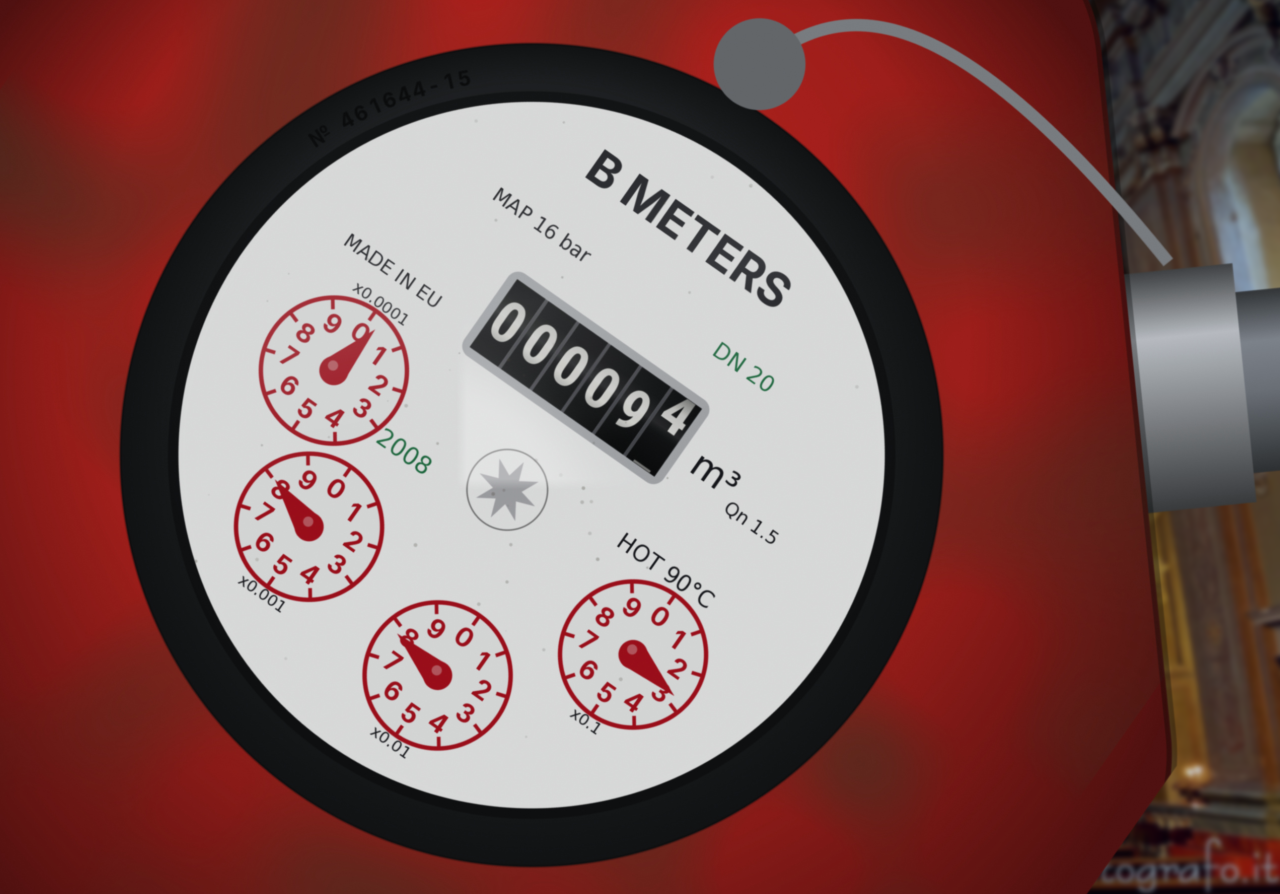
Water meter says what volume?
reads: 94.2780 m³
